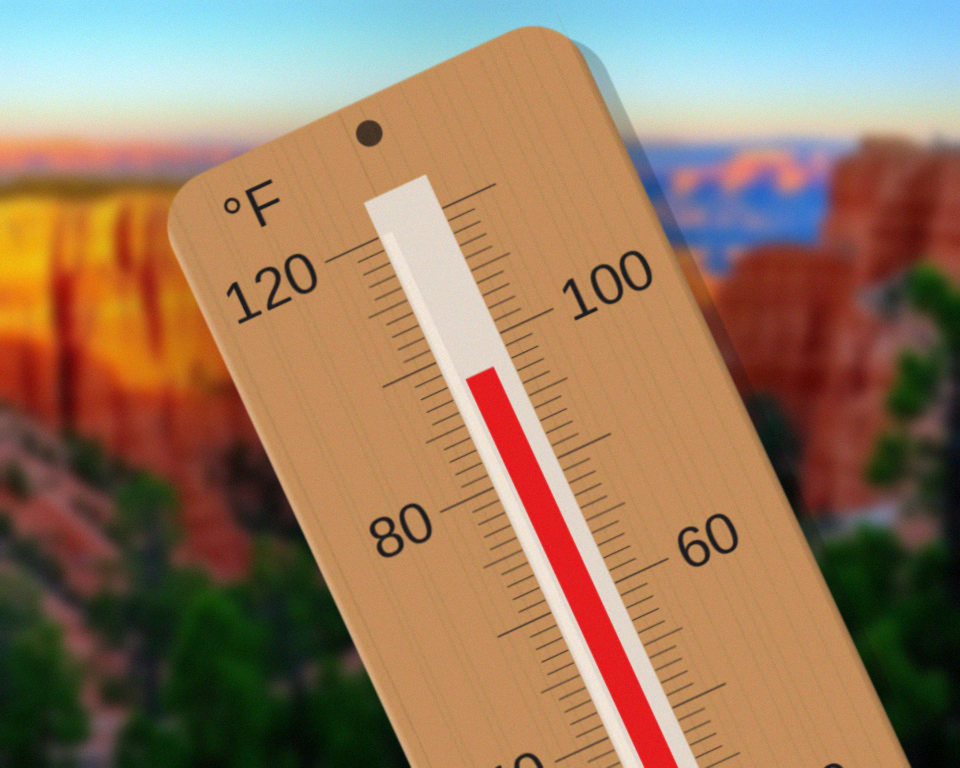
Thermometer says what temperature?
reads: 96 °F
